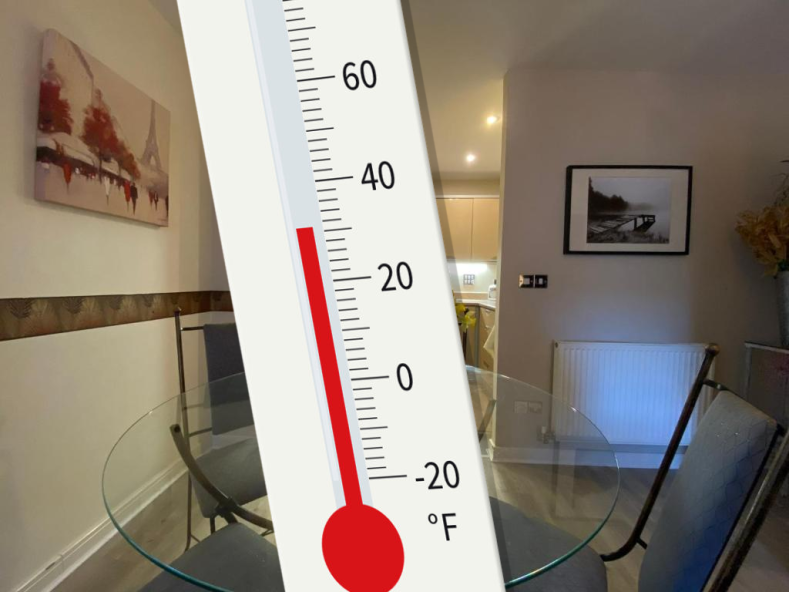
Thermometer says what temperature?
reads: 31 °F
